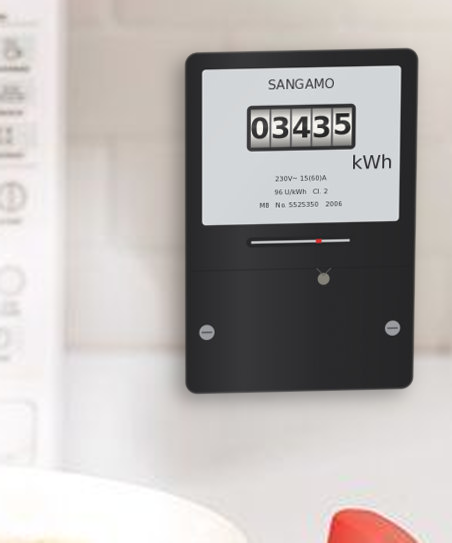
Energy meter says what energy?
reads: 3435 kWh
